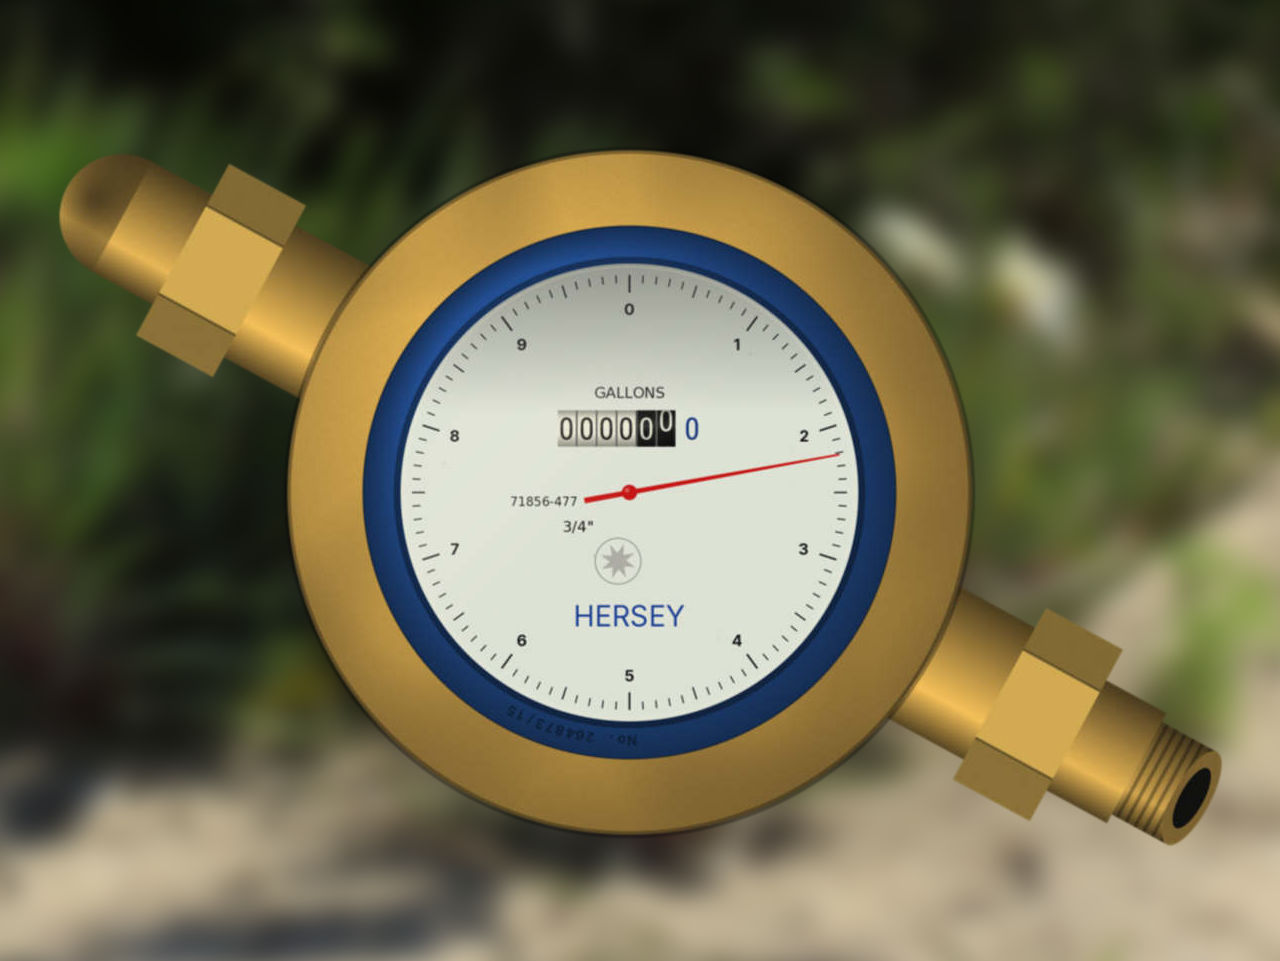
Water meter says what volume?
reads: 2.2 gal
